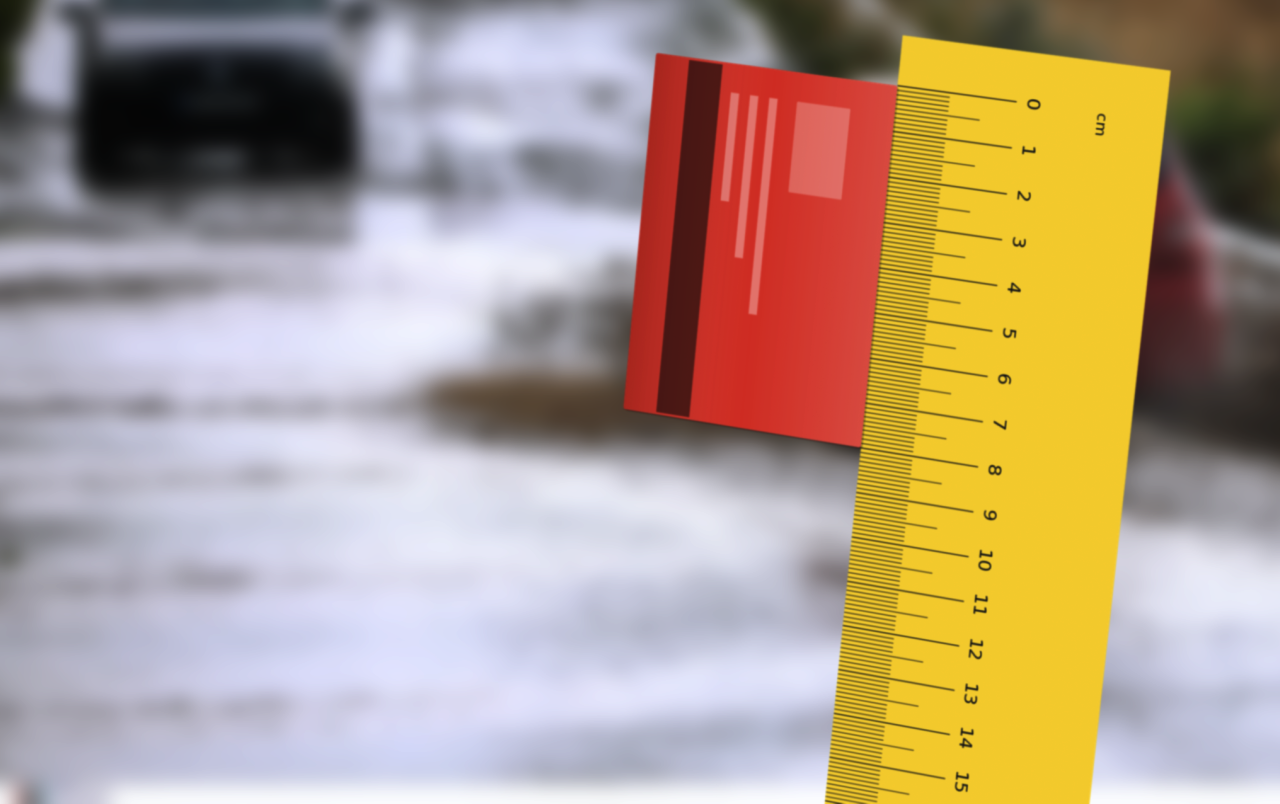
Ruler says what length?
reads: 8 cm
